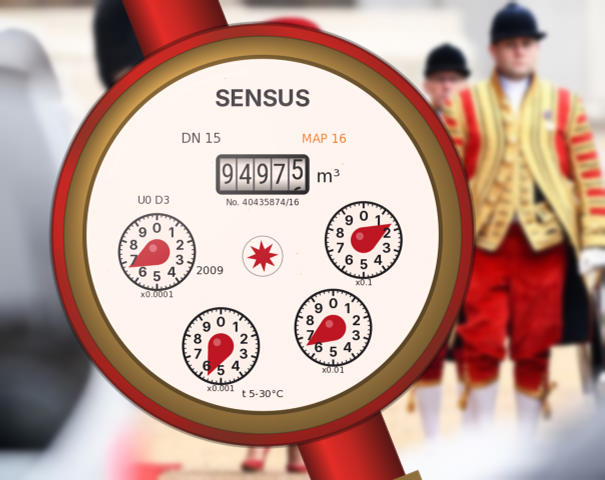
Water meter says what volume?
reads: 94975.1656 m³
